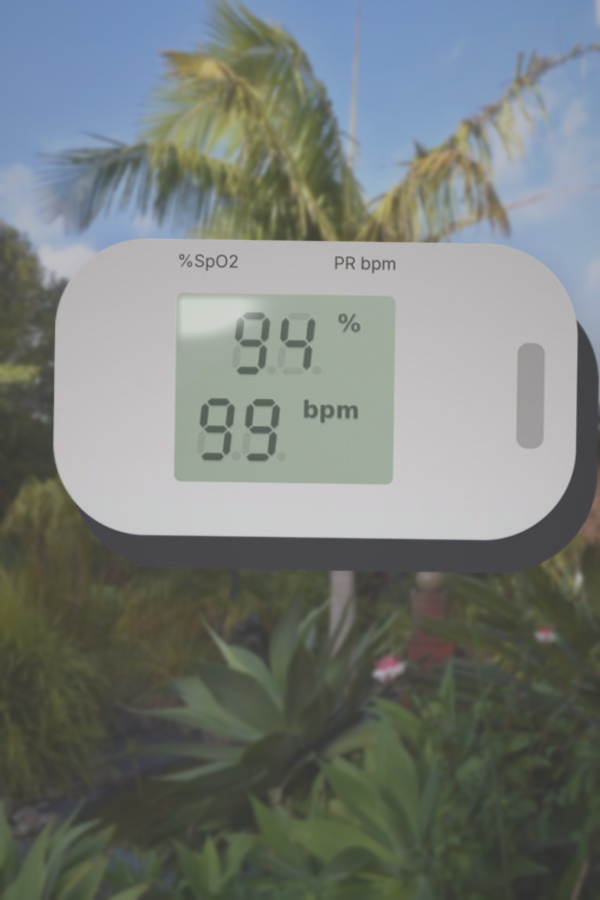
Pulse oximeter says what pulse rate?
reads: 99 bpm
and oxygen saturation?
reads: 94 %
